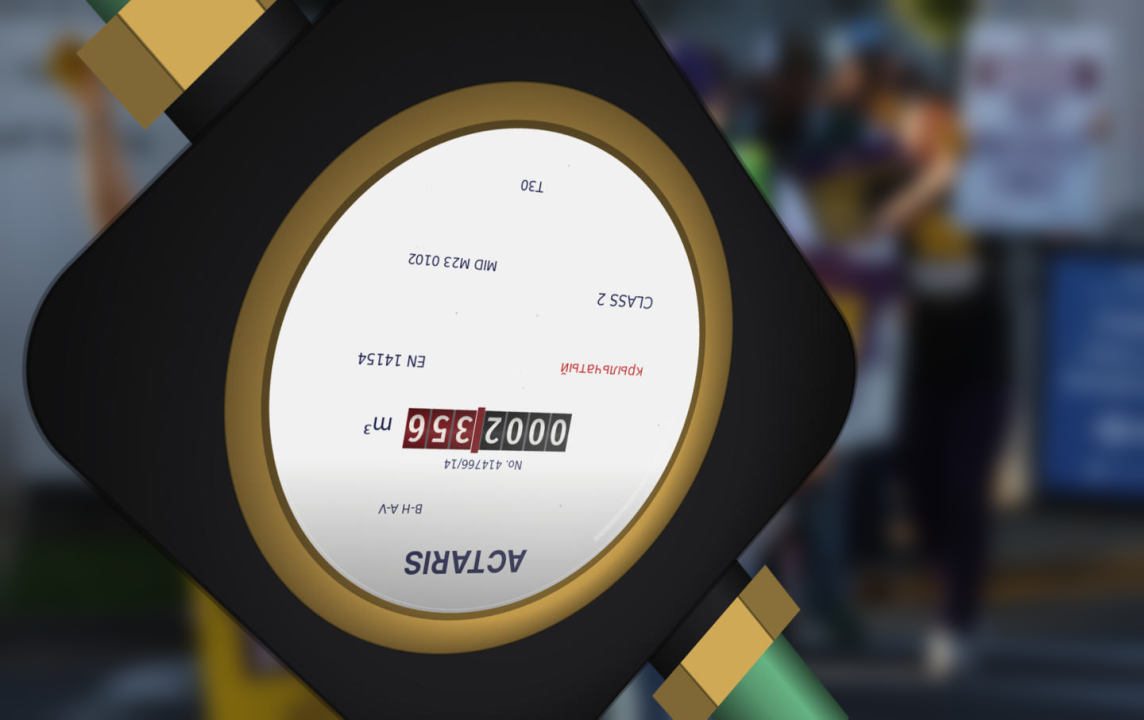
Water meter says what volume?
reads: 2.356 m³
